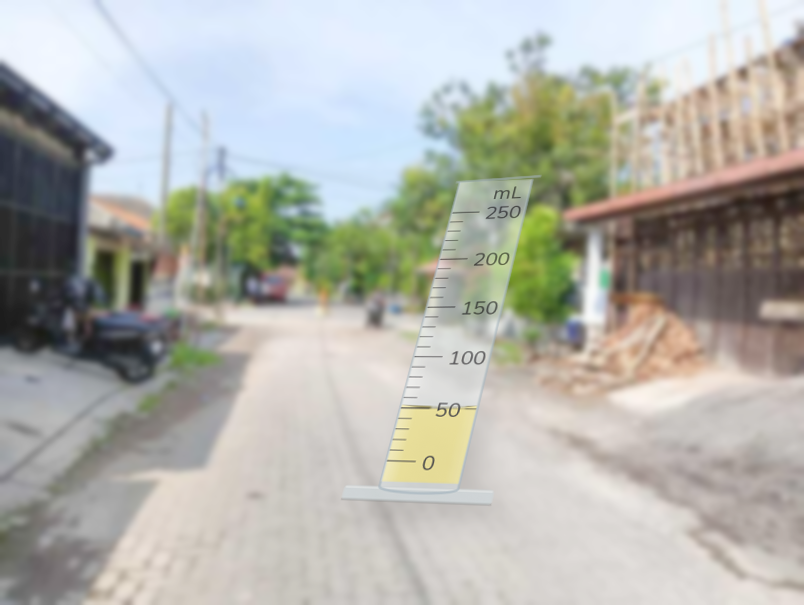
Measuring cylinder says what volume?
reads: 50 mL
